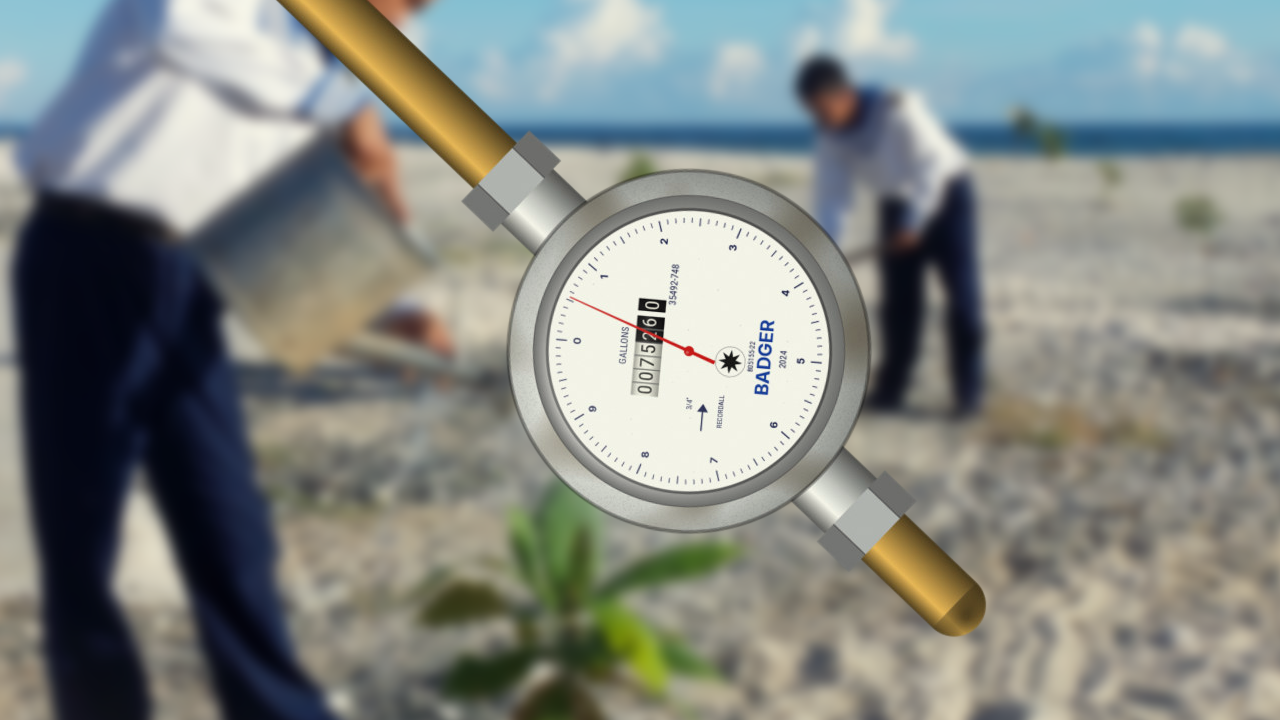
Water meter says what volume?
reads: 75260.5 gal
